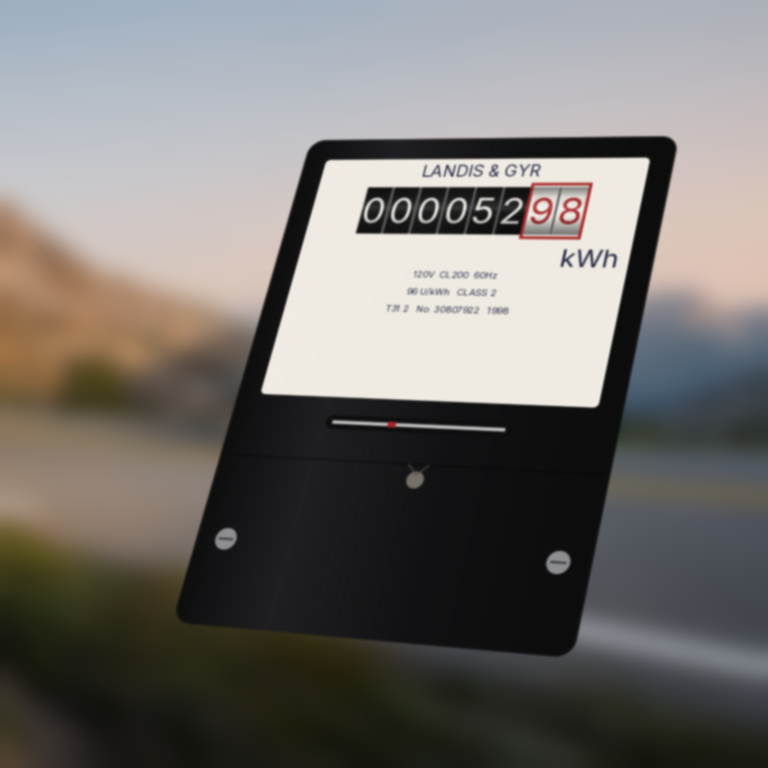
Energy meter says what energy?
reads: 52.98 kWh
